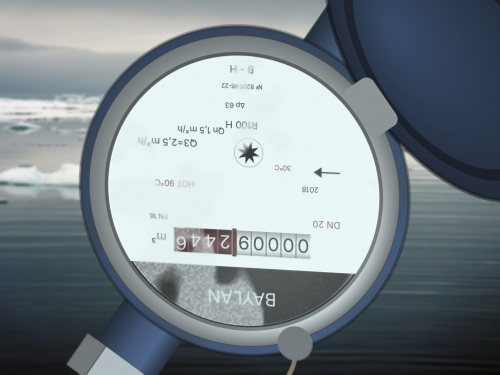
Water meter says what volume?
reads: 9.2446 m³
